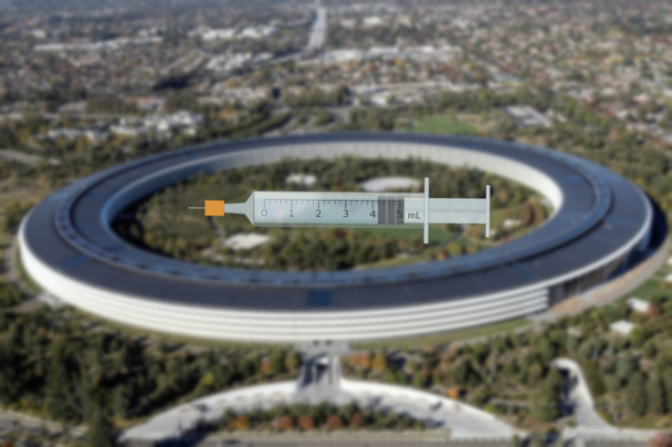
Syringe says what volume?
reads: 4.2 mL
